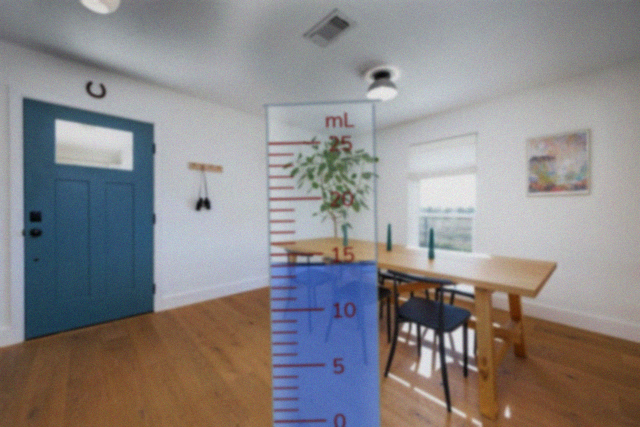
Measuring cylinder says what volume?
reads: 14 mL
